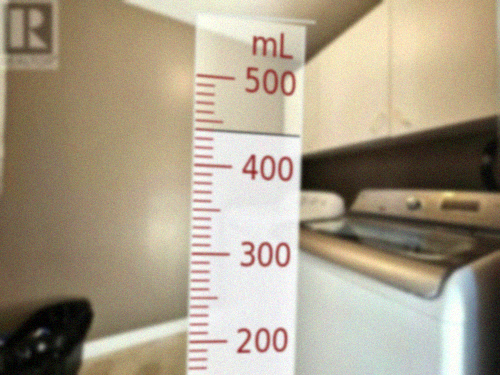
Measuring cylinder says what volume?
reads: 440 mL
